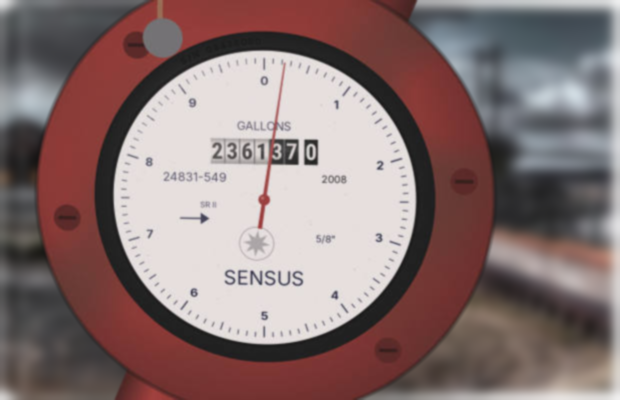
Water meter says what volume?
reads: 2361370.2 gal
